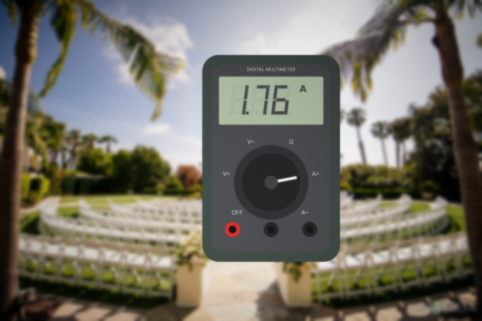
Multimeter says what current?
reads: 1.76 A
